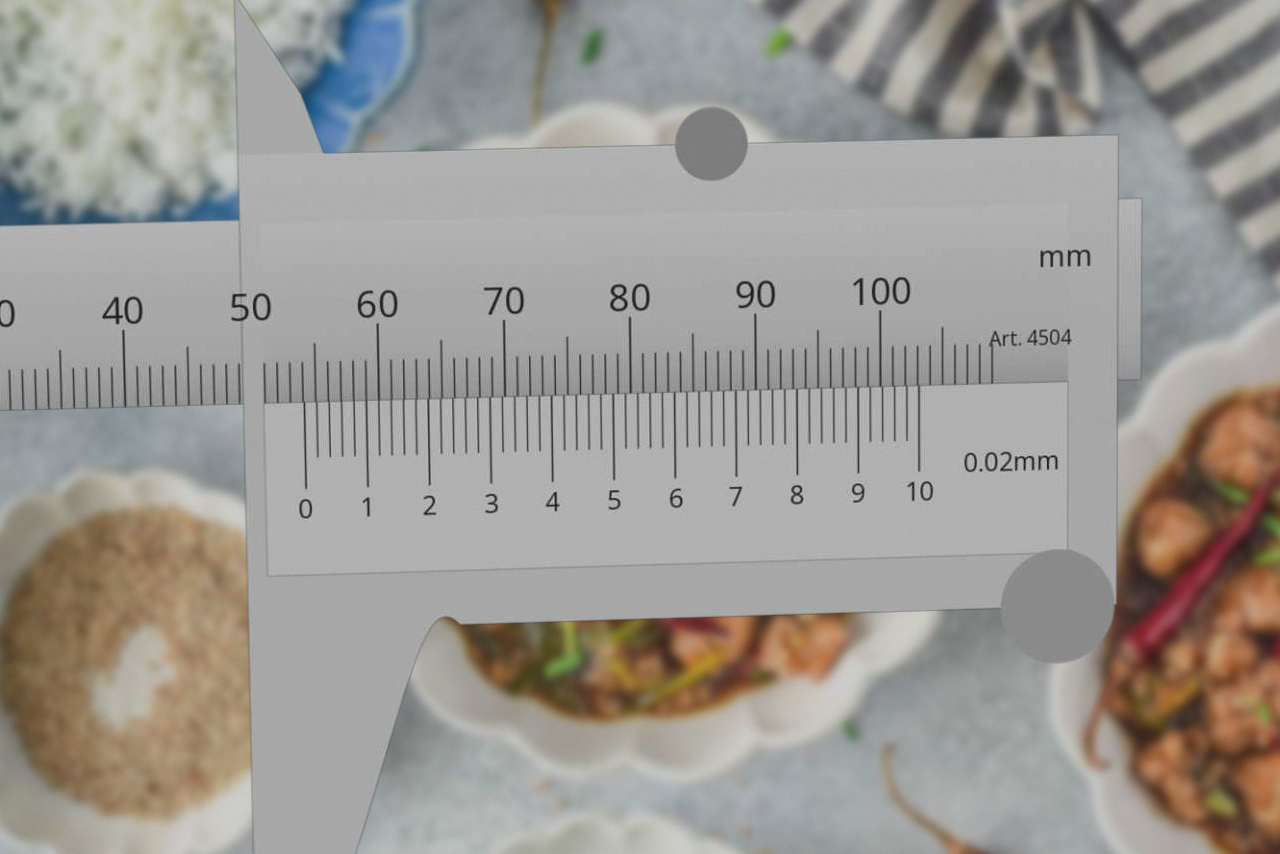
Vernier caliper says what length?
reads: 54.1 mm
